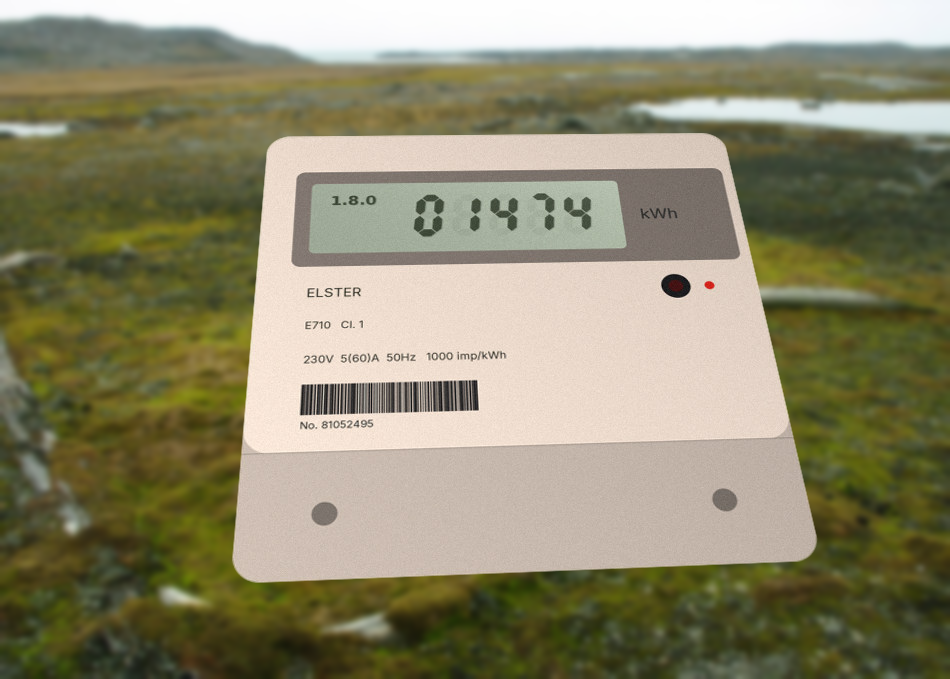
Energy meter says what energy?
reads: 1474 kWh
